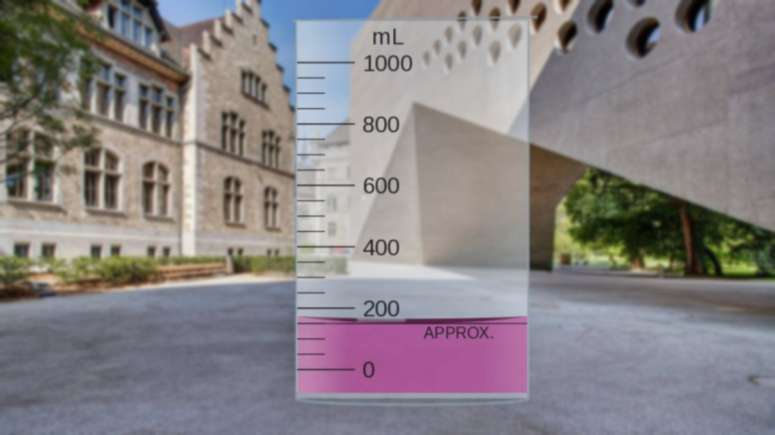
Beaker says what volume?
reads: 150 mL
